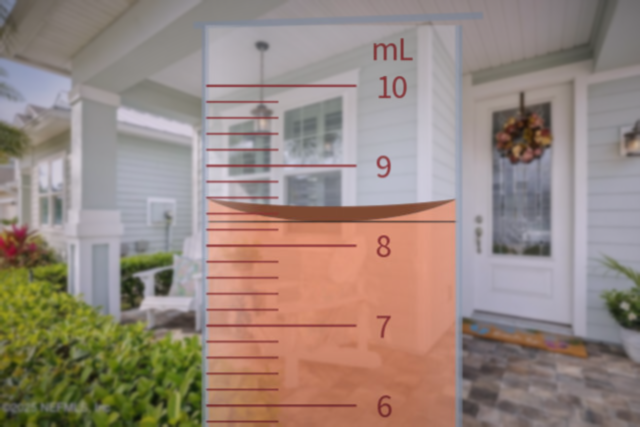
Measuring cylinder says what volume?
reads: 8.3 mL
